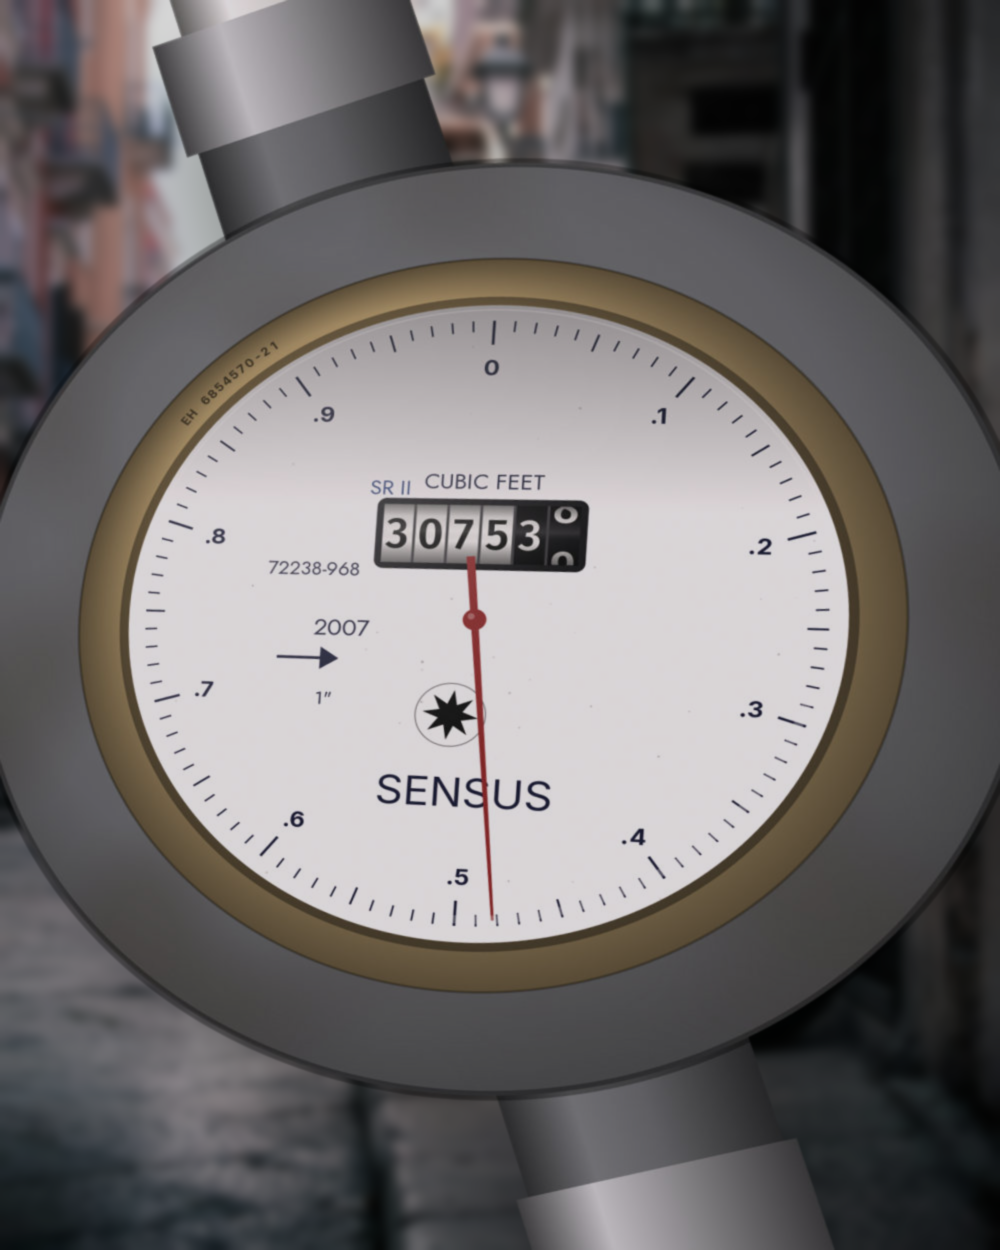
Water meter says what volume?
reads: 307538.48 ft³
